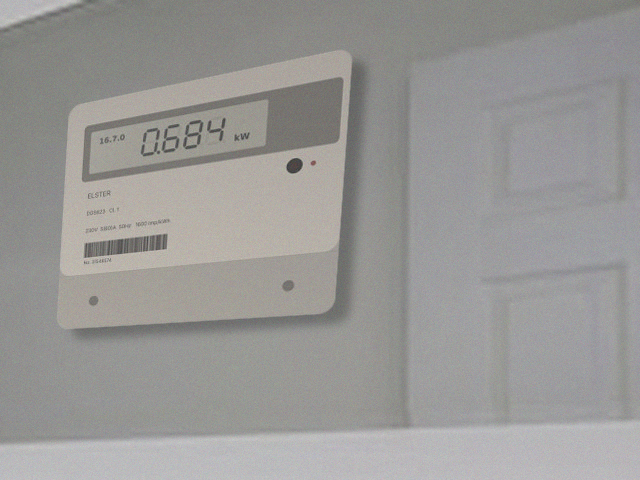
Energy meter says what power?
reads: 0.684 kW
